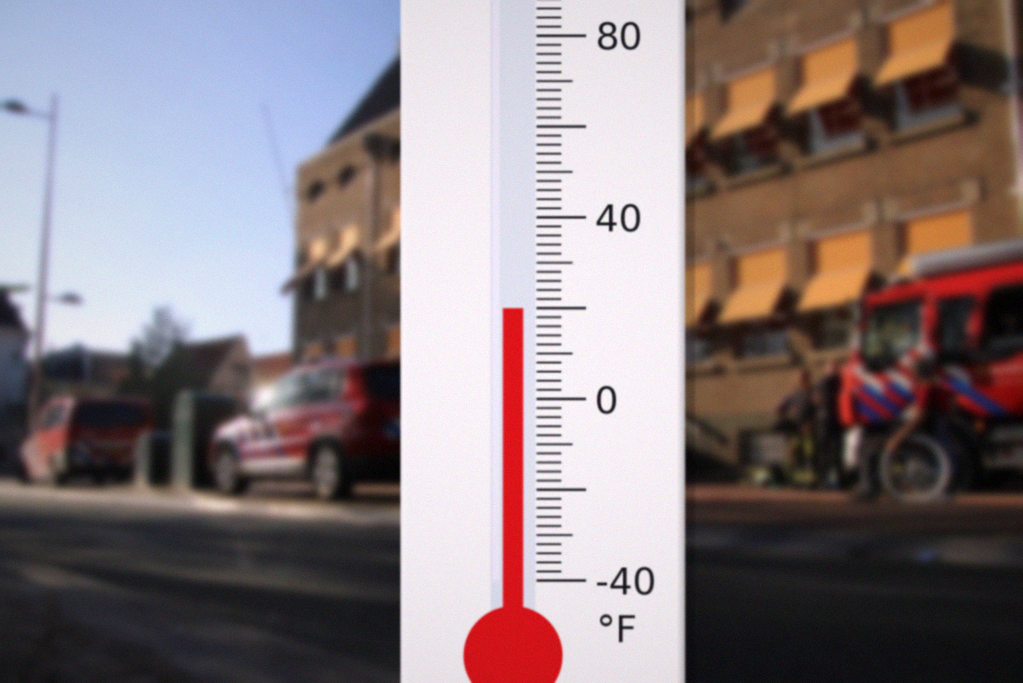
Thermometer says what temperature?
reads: 20 °F
